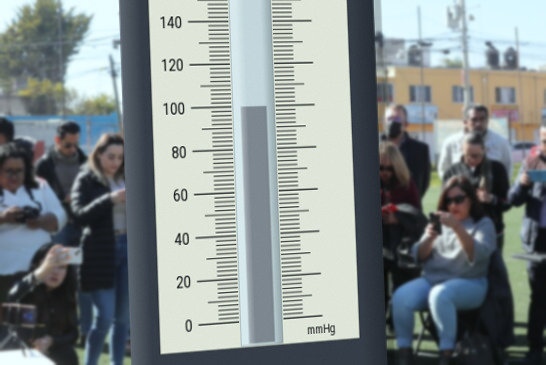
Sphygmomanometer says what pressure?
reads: 100 mmHg
